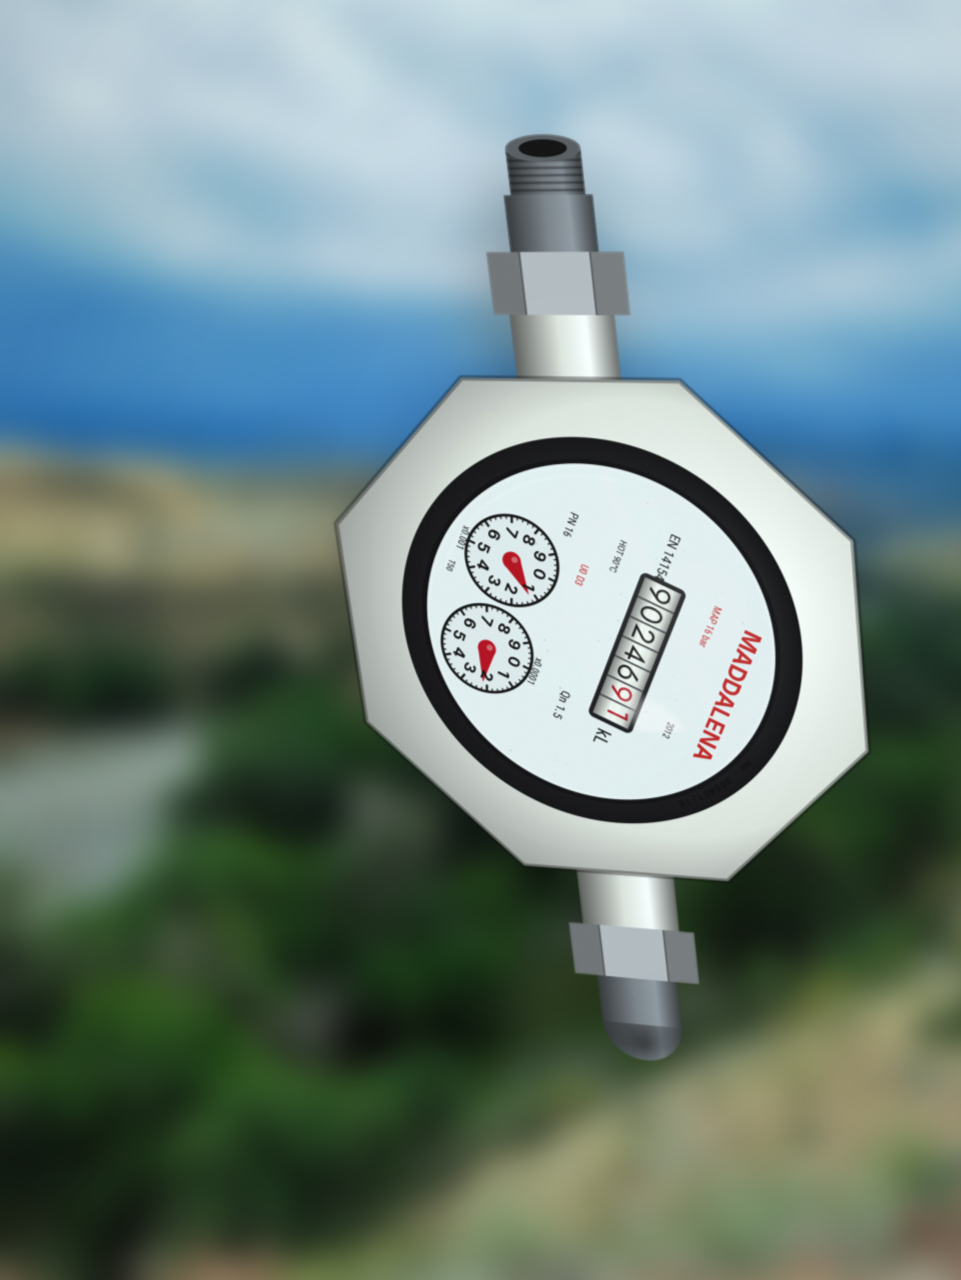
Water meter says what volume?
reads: 90246.9112 kL
